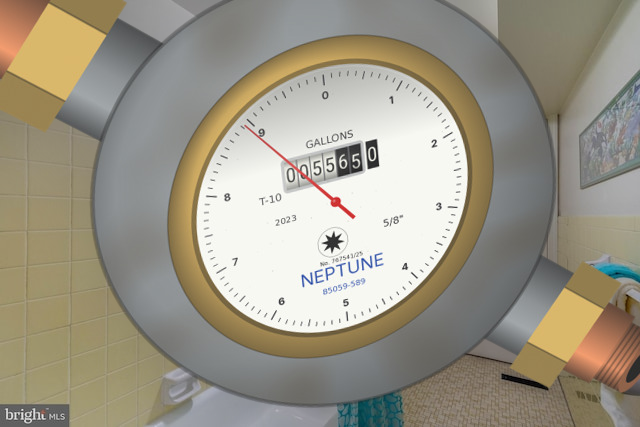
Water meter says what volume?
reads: 55648.9 gal
